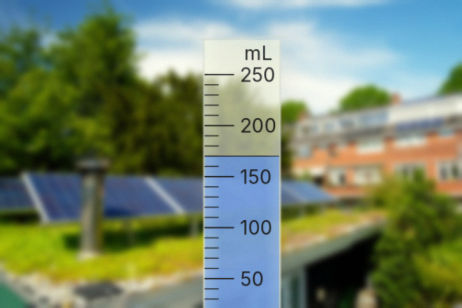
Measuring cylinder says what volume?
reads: 170 mL
